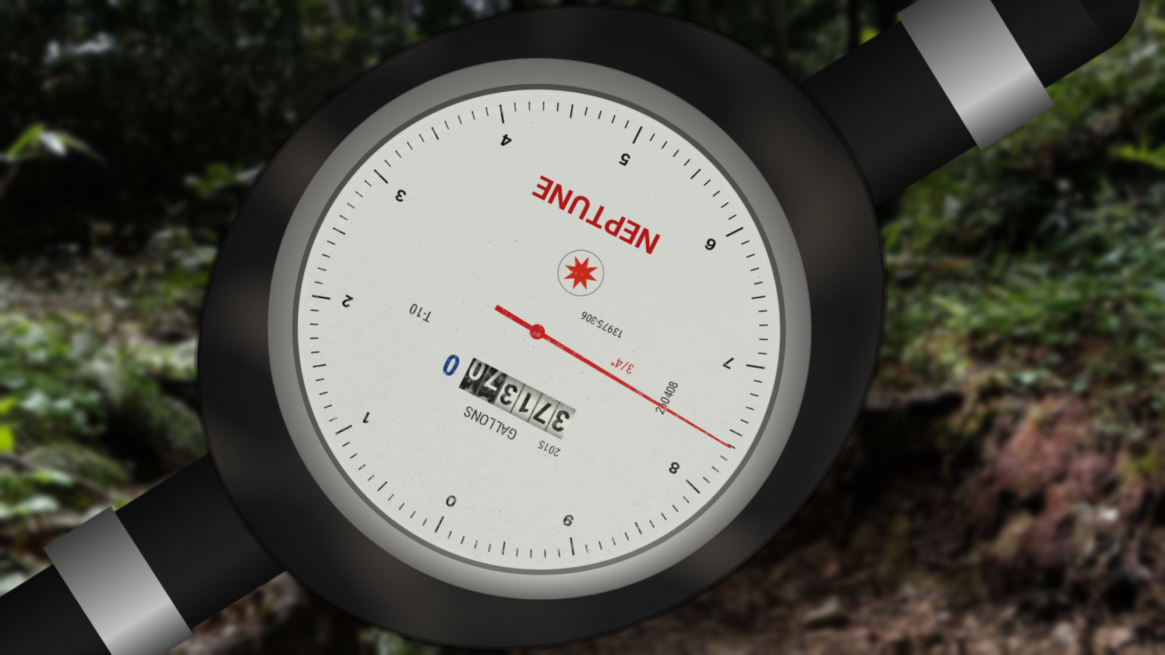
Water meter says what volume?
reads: 3713697.6 gal
